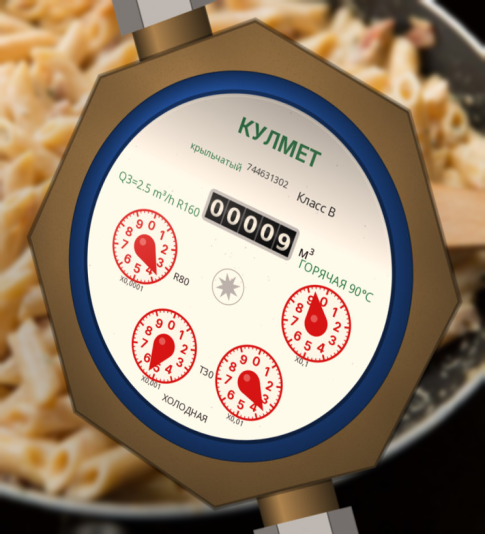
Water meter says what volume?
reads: 8.9353 m³
